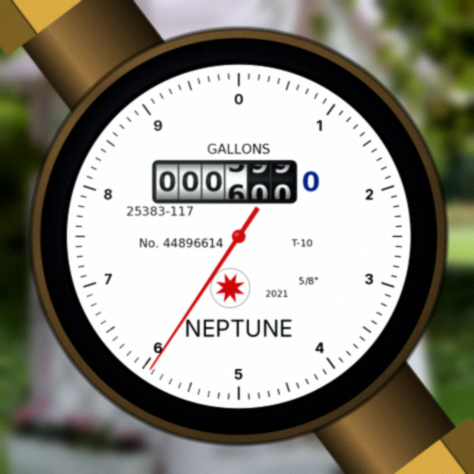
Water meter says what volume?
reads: 5995.9 gal
